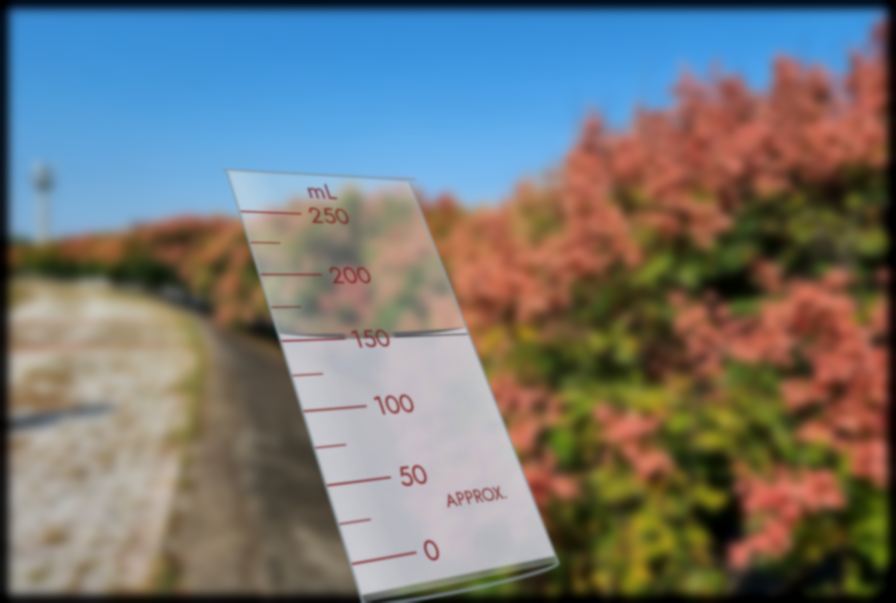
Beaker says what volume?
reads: 150 mL
